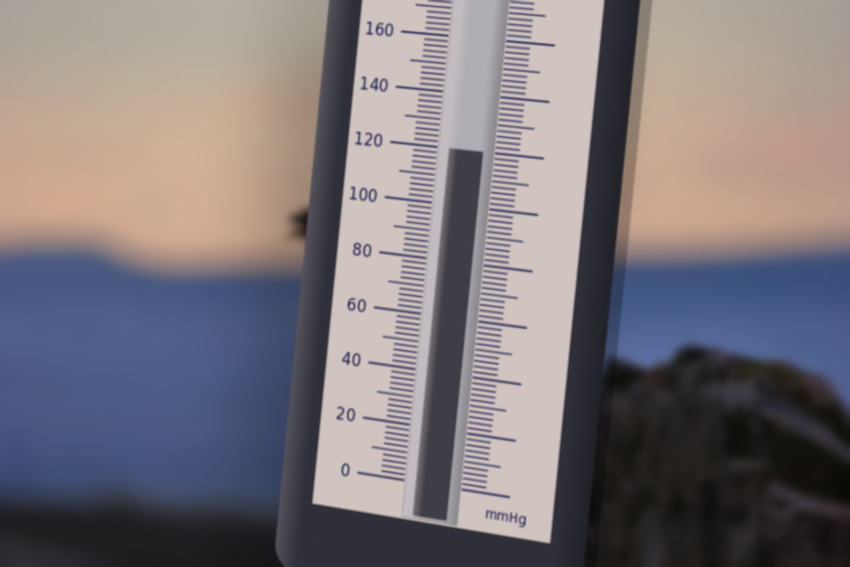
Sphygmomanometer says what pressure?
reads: 120 mmHg
